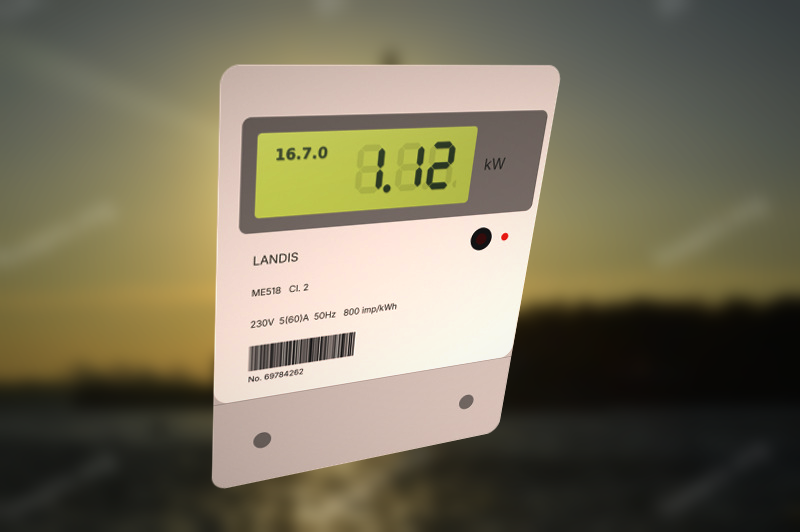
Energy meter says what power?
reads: 1.12 kW
